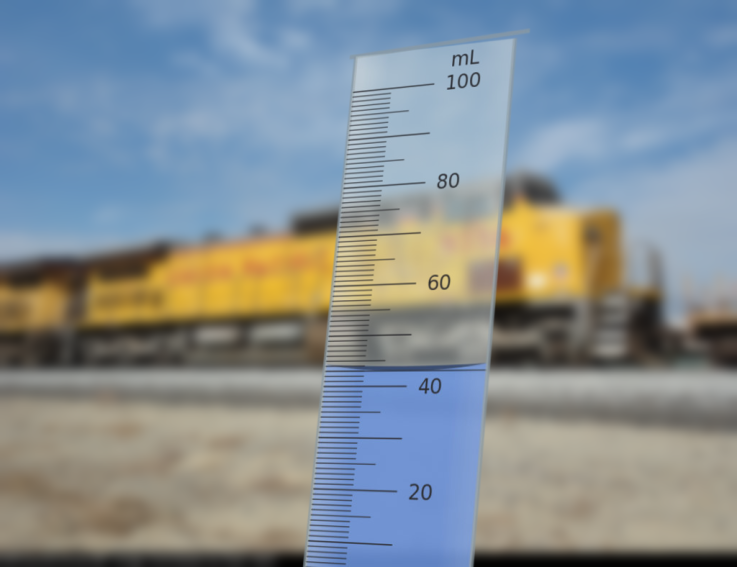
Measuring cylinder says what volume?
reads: 43 mL
